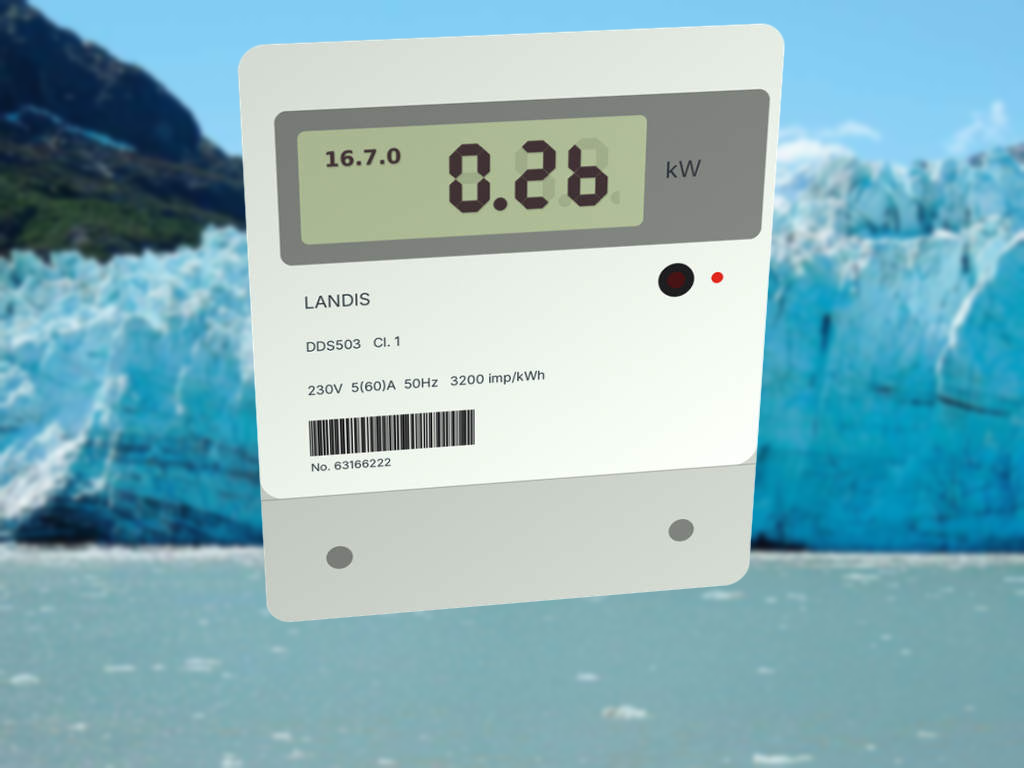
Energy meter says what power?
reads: 0.26 kW
